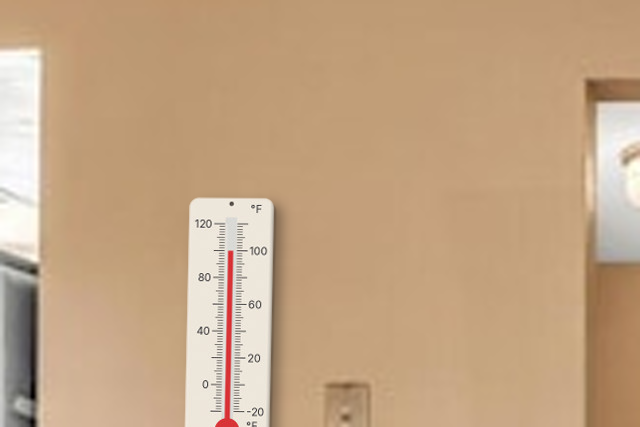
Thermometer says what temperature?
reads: 100 °F
